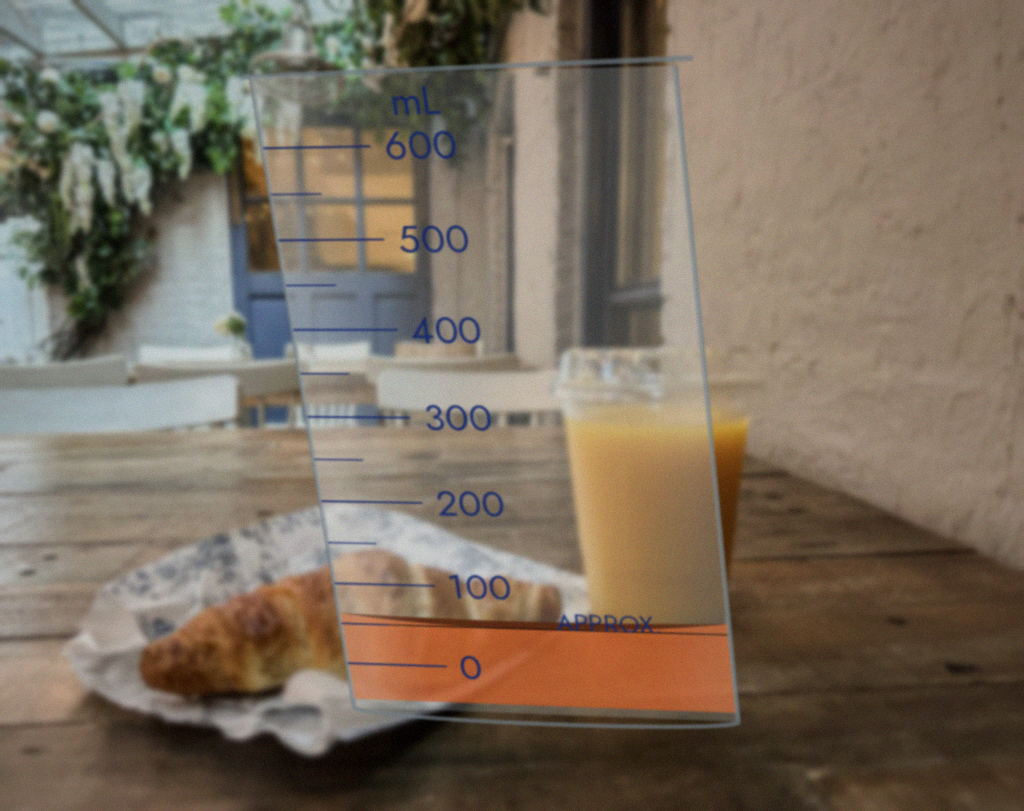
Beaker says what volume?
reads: 50 mL
